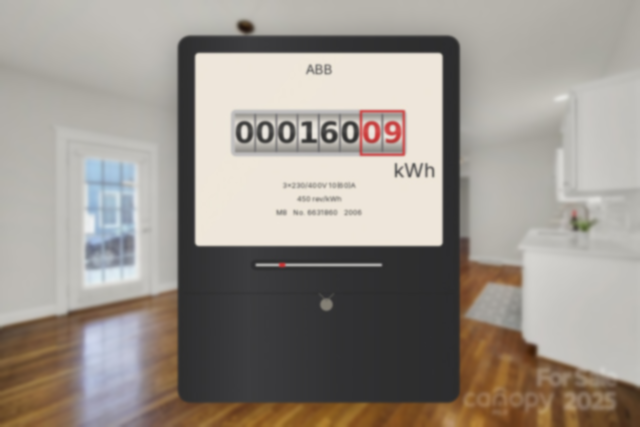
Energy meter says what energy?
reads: 160.09 kWh
